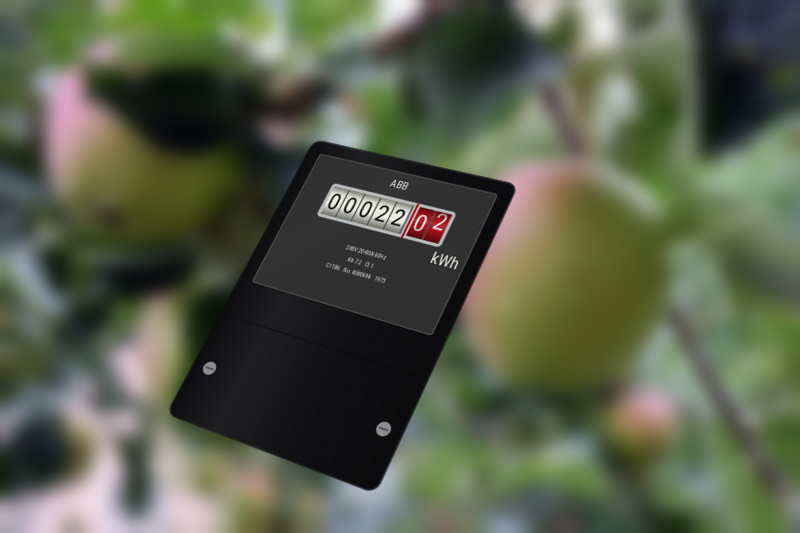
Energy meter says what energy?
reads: 22.02 kWh
